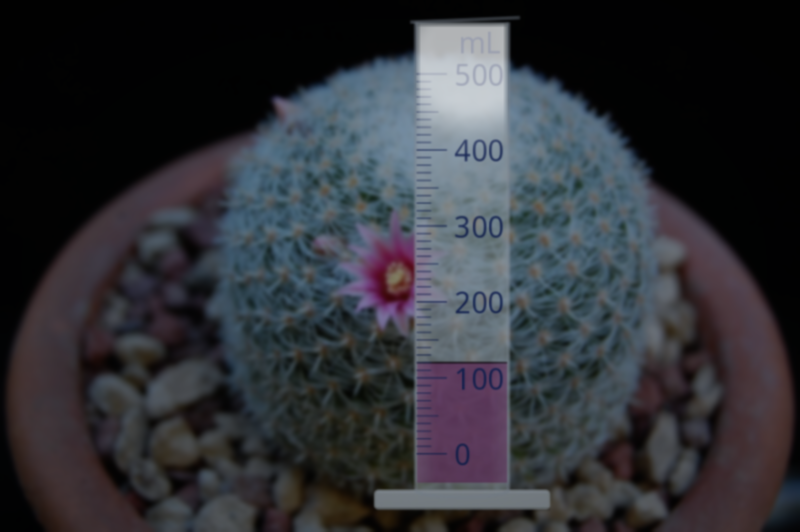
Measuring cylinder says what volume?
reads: 120 mL
